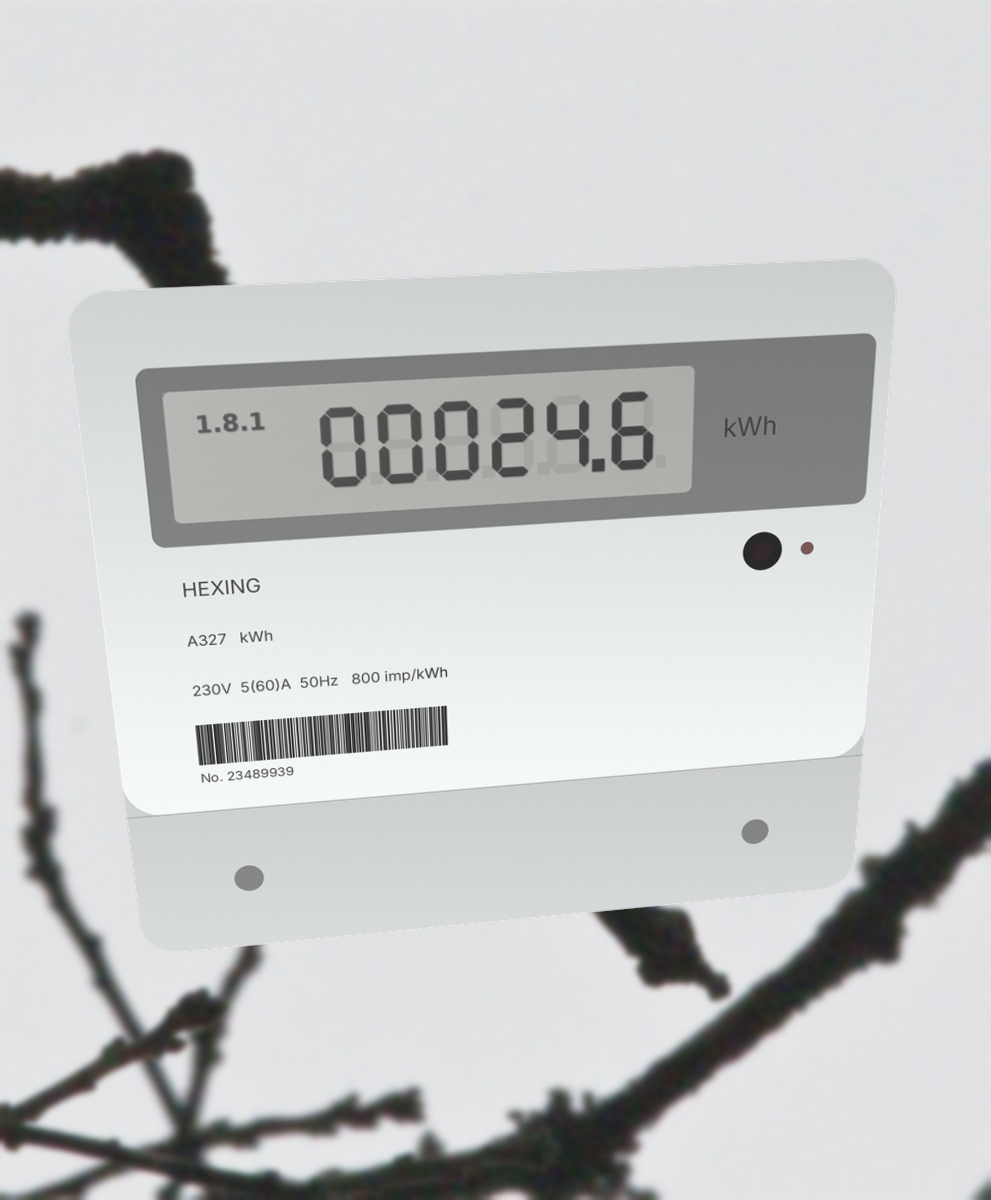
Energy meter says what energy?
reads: 24.6 kWh
